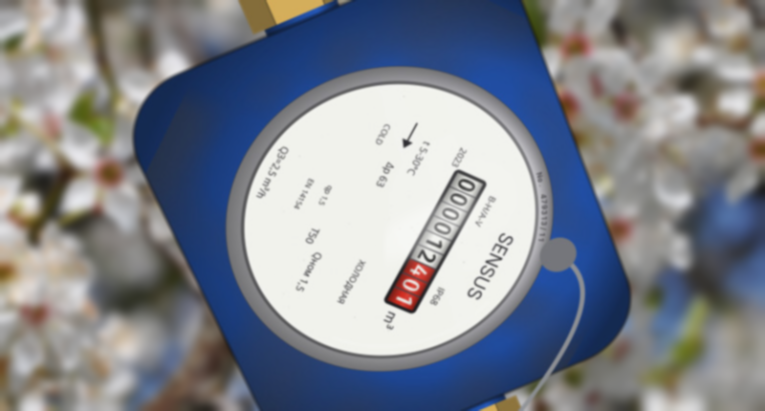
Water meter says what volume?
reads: 12.401 m³
